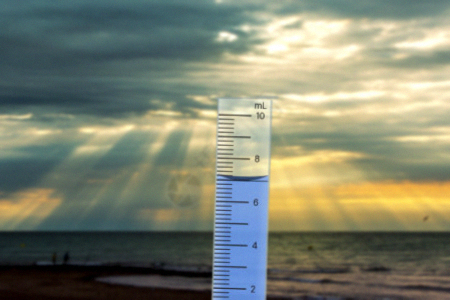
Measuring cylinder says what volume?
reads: 7 mL
